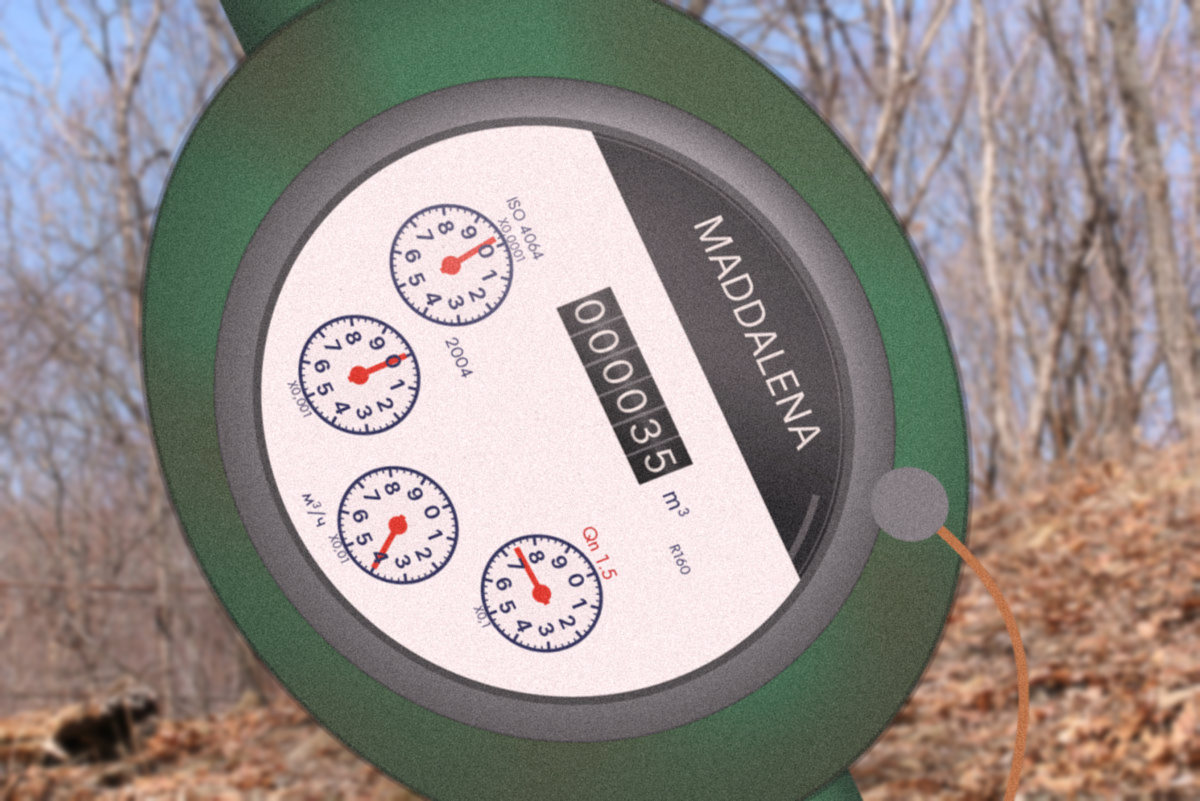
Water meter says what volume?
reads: 35.7399 m³
